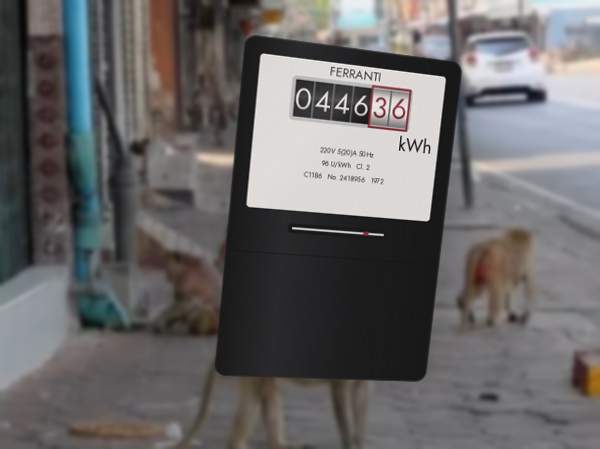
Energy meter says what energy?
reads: 446.36 kWh
